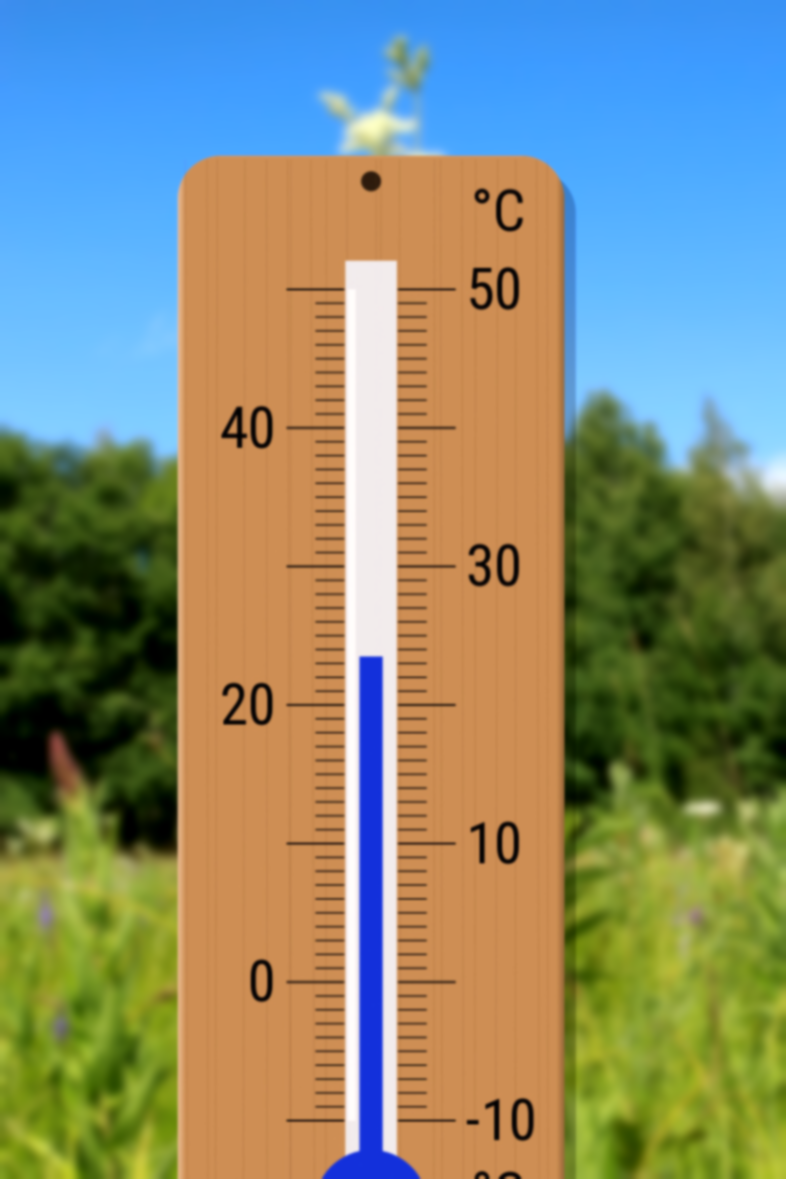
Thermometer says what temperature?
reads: 23.5 °C
